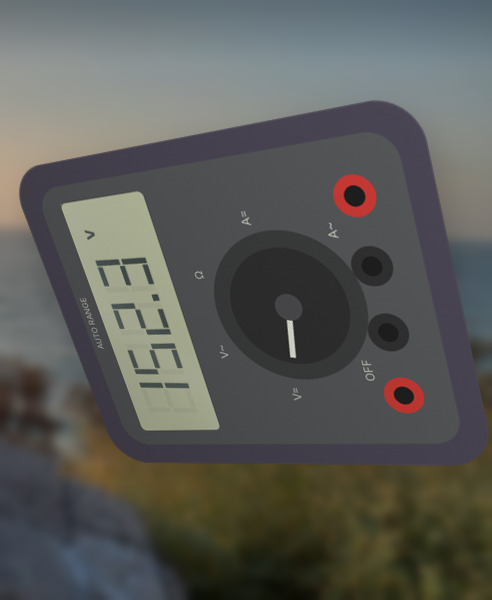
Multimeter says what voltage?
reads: 152.3 V
